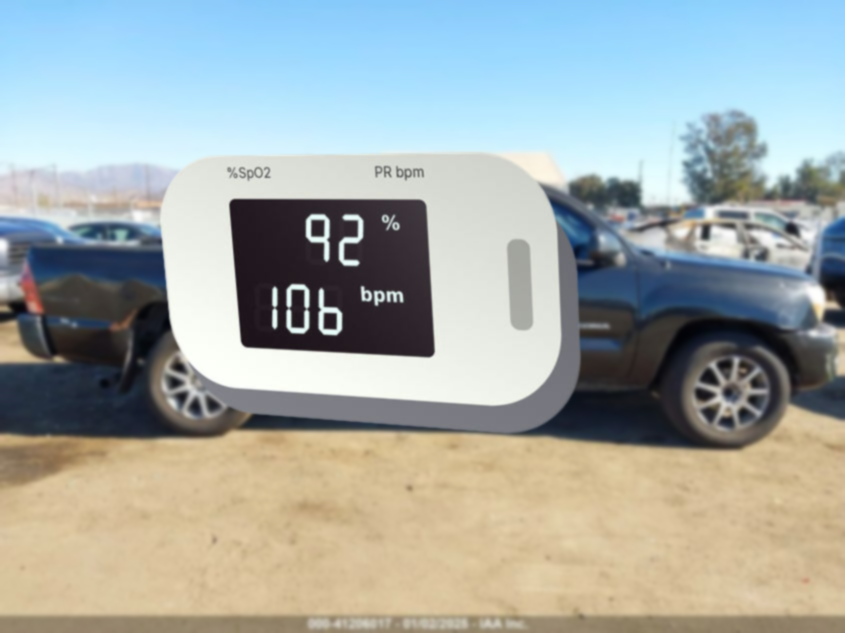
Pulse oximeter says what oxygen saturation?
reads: 92 %
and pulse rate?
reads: 106 bpm
